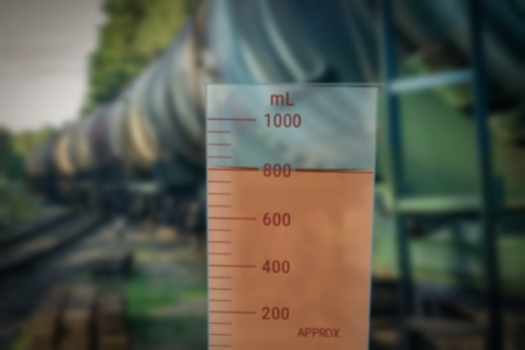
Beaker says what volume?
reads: 800 mL
